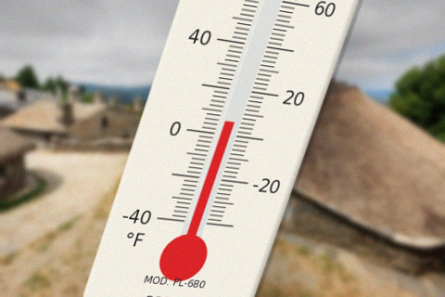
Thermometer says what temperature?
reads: 6 °F
